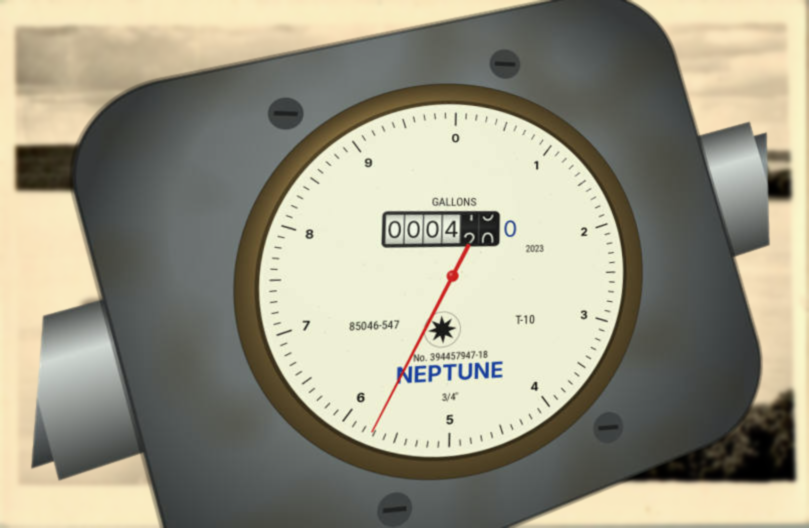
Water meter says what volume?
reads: 4195.7 gal
